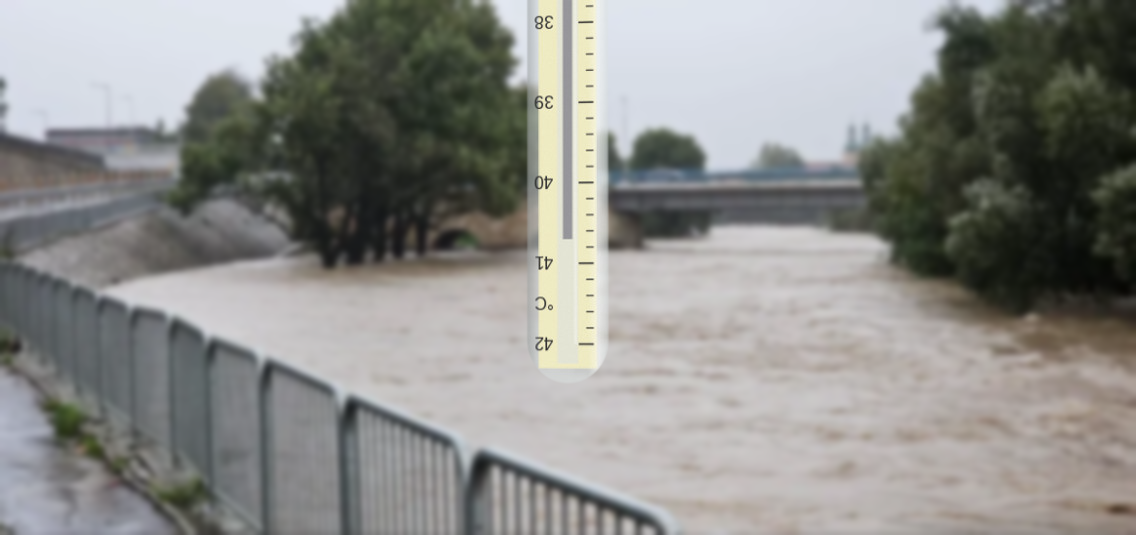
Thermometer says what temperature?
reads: 40.7 °C
